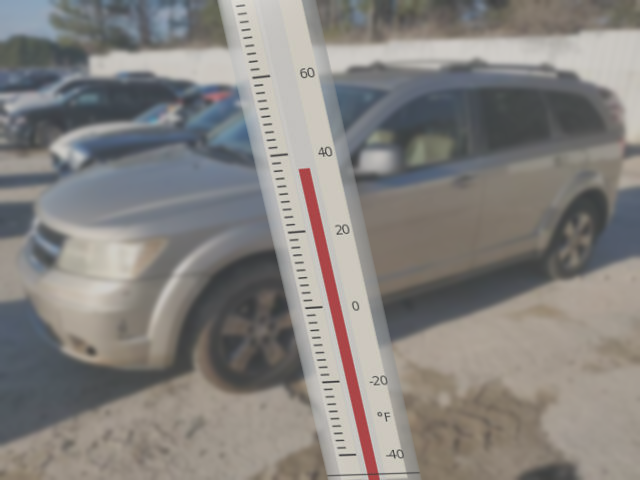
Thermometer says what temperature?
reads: 36 °F
